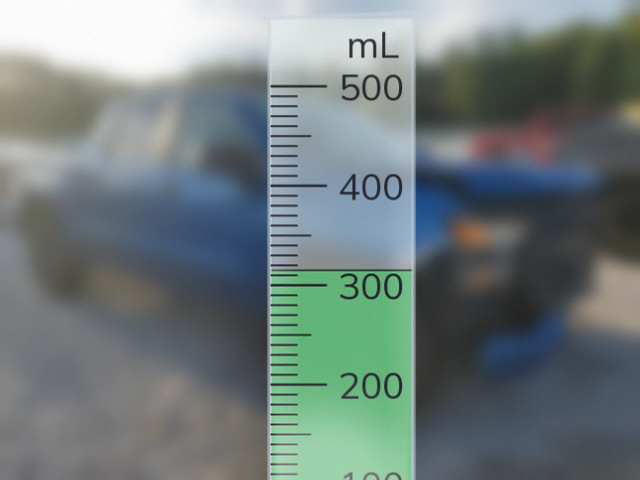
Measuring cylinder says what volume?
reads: 315 mL
